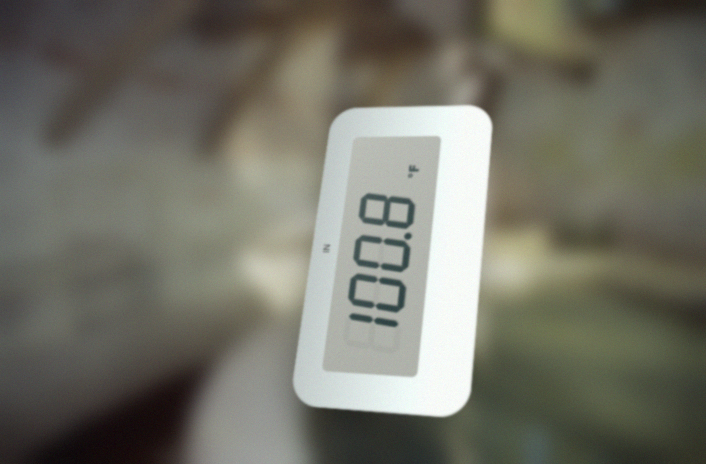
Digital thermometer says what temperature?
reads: 100.8 °F
